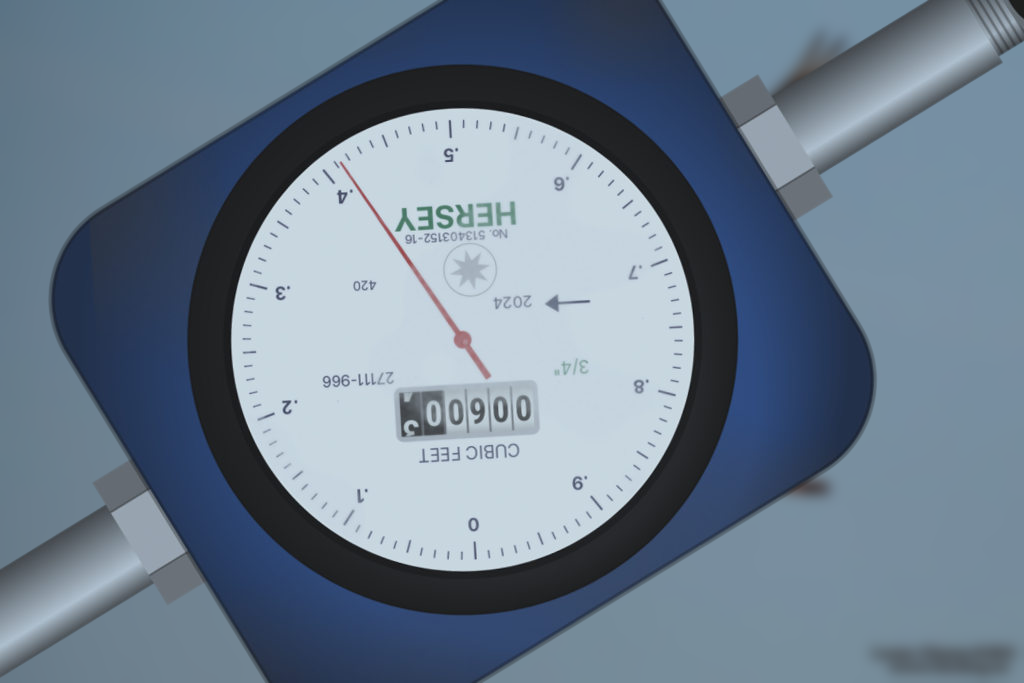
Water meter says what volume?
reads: 6003.41 ft³
